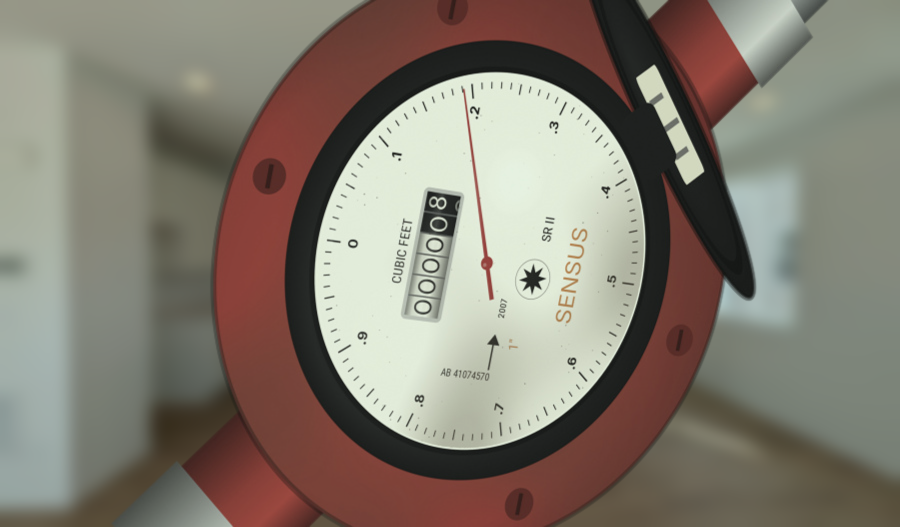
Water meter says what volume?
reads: 8.19 ft³
